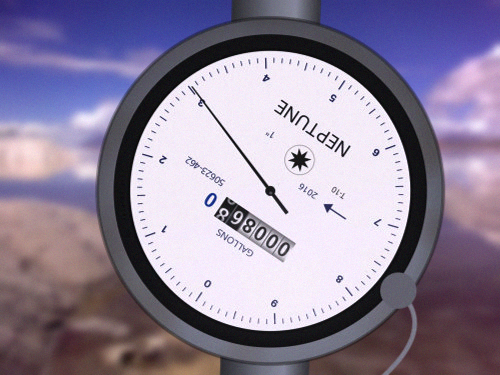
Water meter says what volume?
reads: 8683.0 gal
